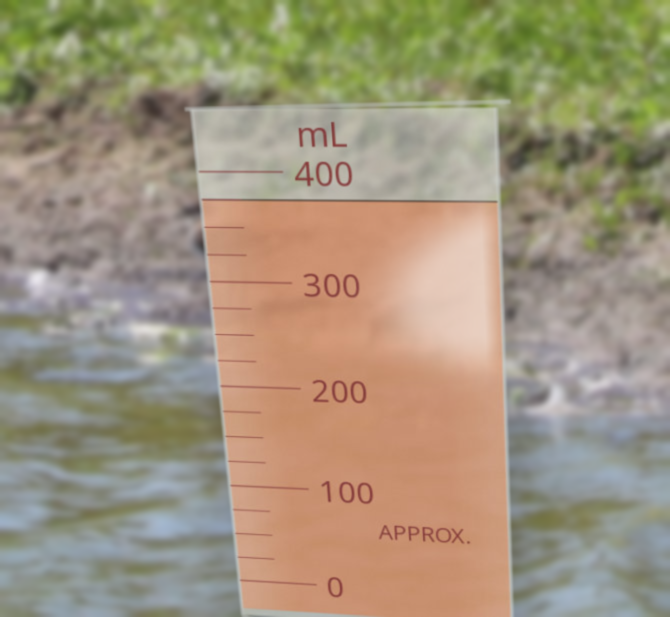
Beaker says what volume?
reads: 375 mL
